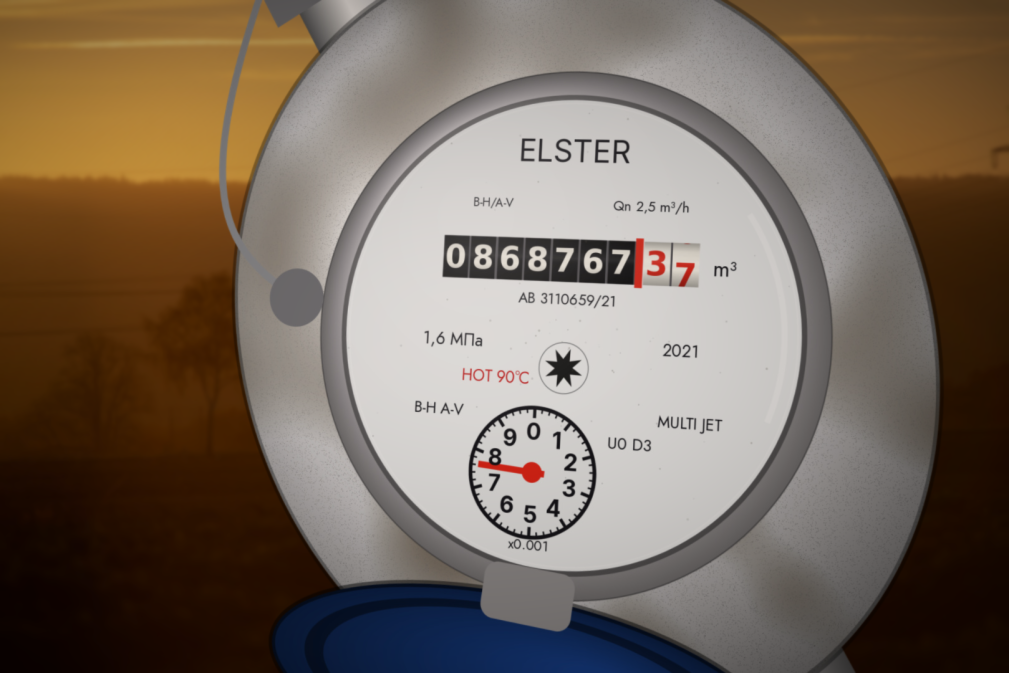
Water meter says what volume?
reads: 868767.367 m³
